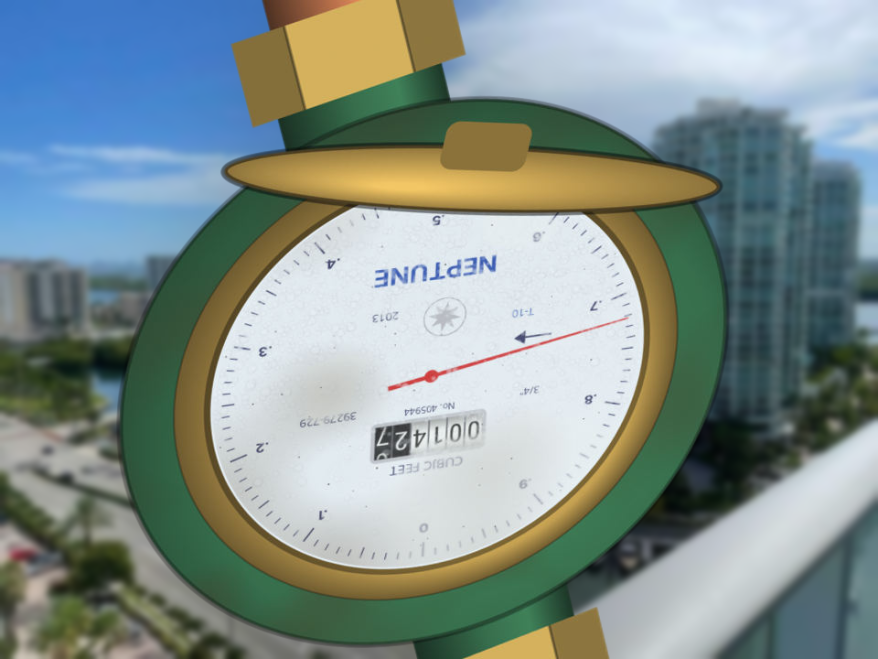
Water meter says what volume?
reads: 1426.72 ft³
